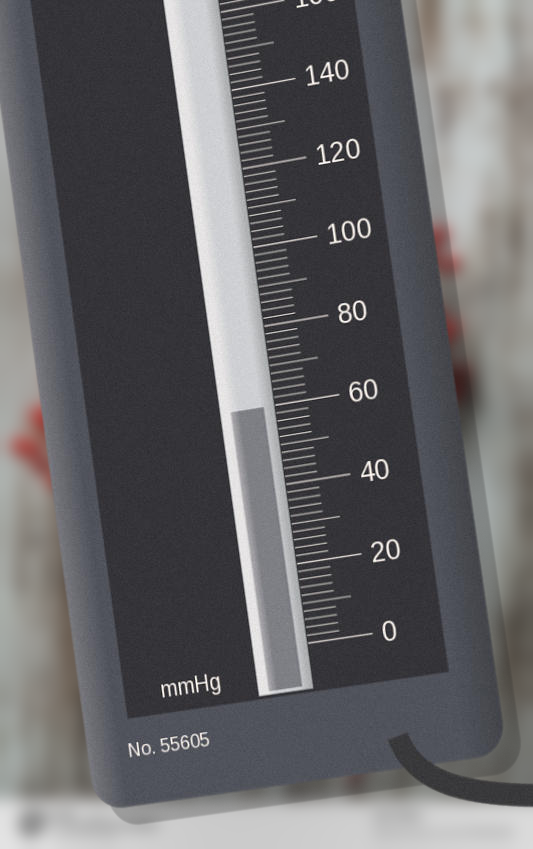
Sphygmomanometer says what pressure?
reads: 60 mmHg
